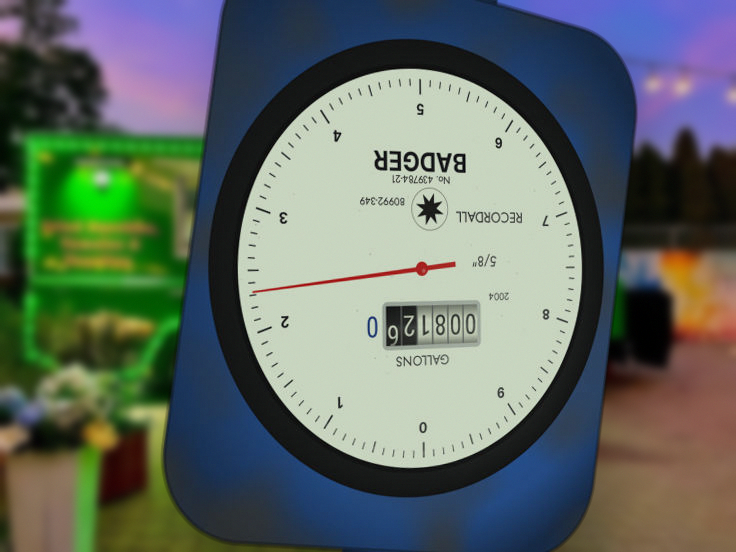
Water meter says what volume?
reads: 81262.3 gal
